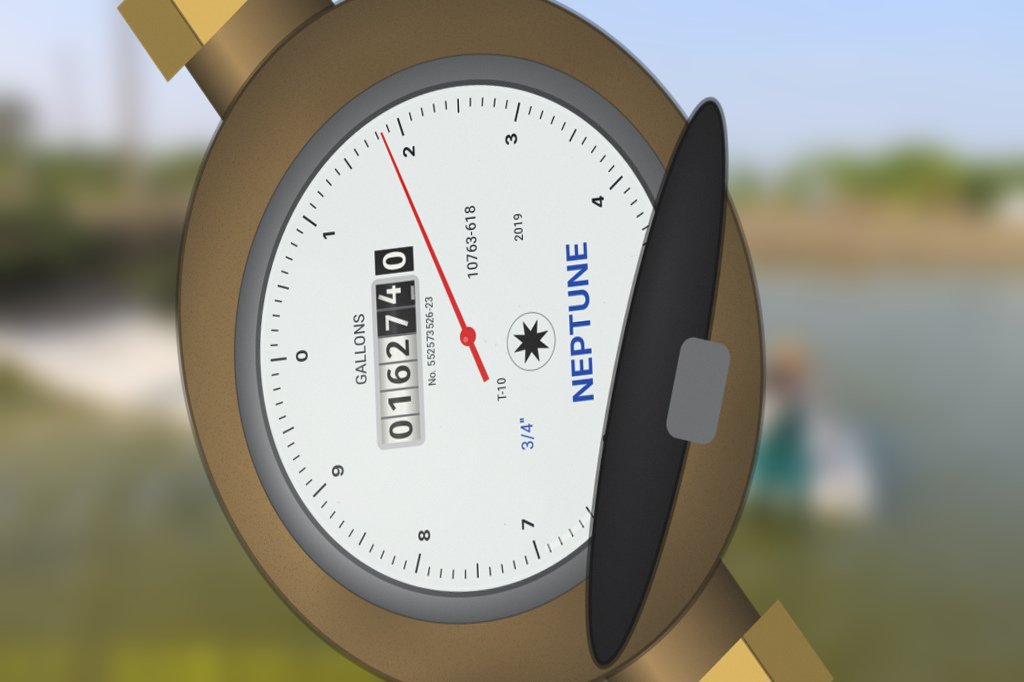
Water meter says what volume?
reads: 162741.8 gal
